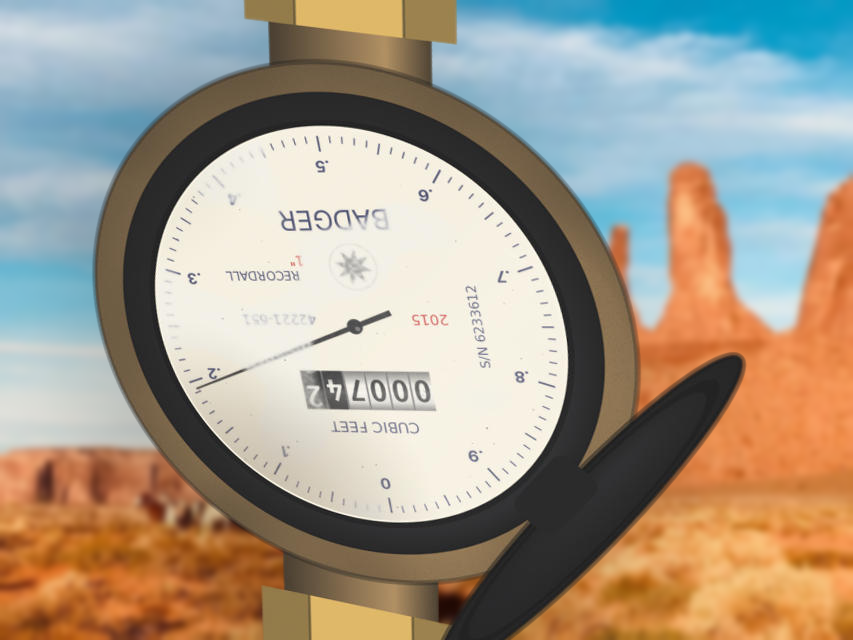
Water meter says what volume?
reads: 742.19 ft³
